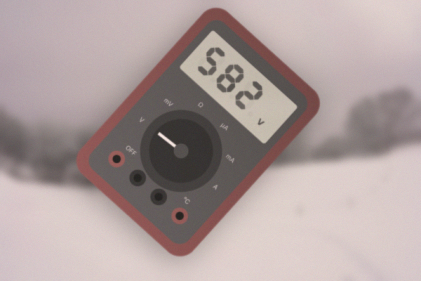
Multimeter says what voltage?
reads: 582 V
